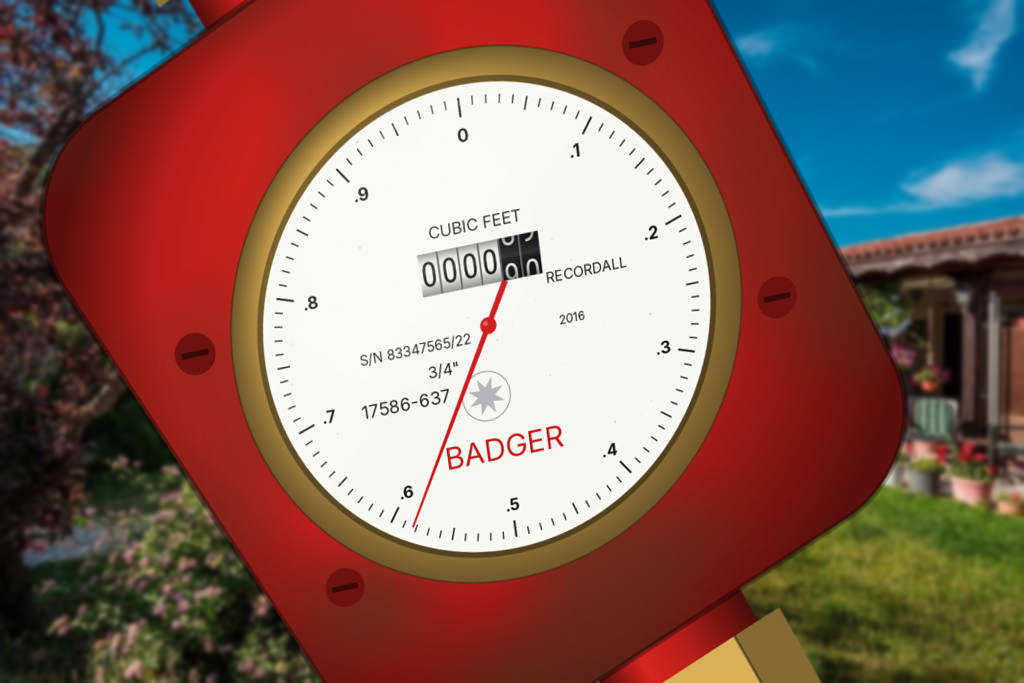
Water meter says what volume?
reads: 89.58 ft³
